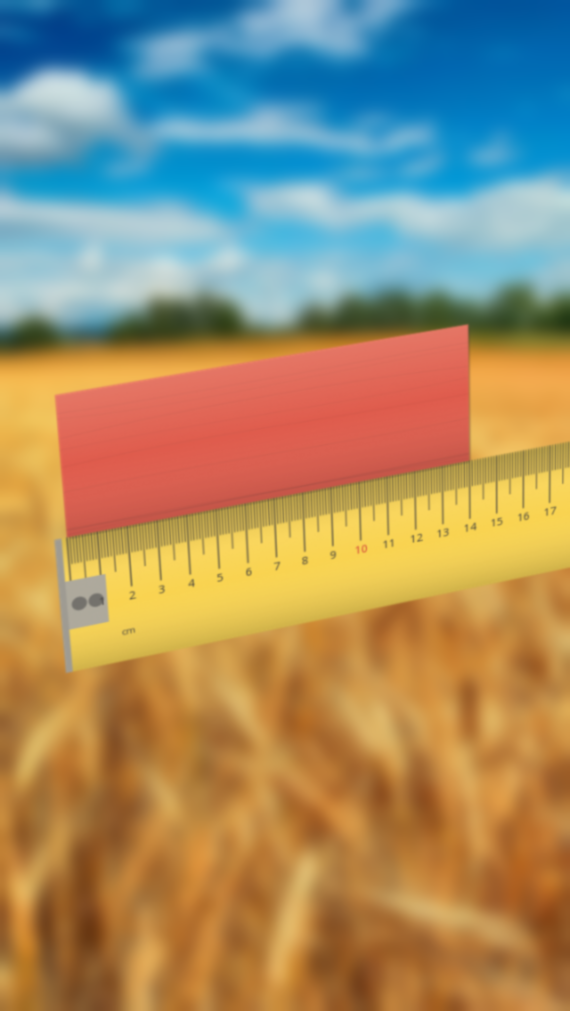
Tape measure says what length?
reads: 14 cm
